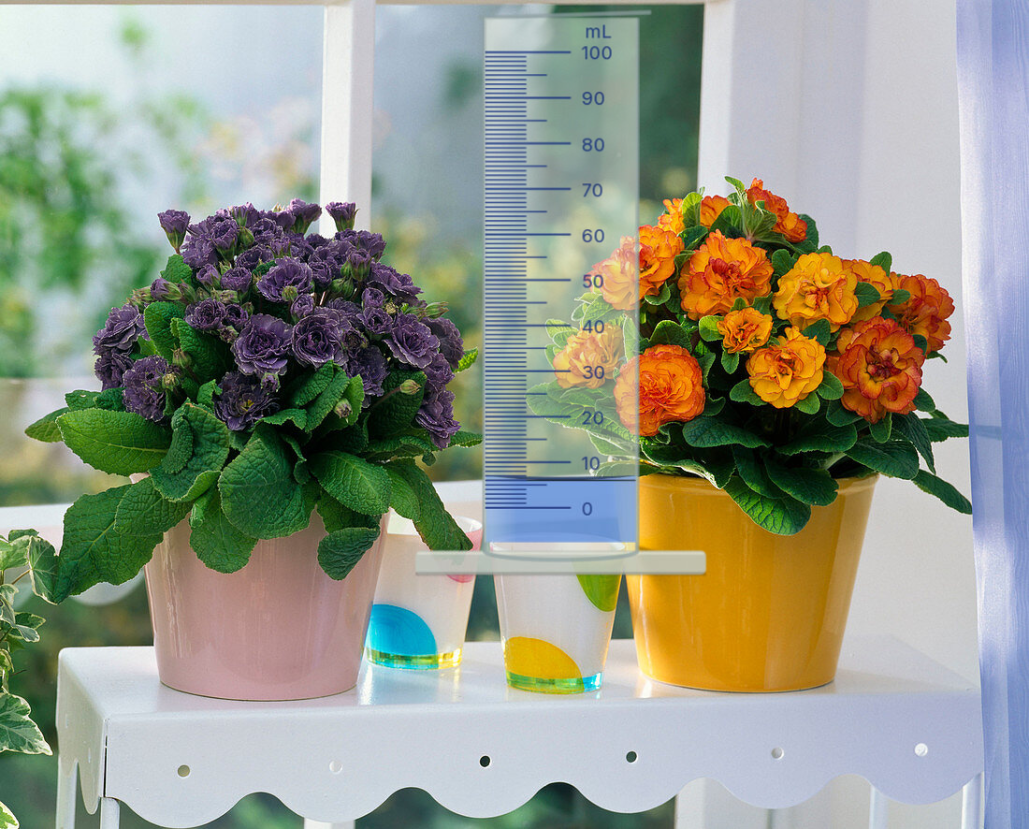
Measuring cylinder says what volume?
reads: 6 mL
